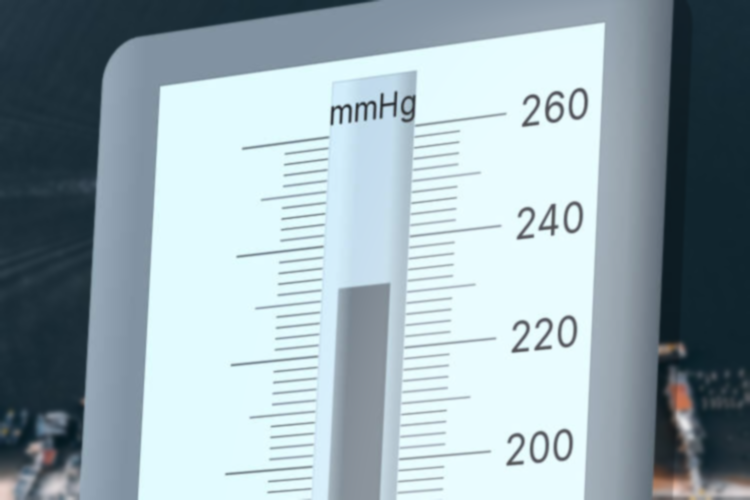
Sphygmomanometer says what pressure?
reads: 232 mmHg
